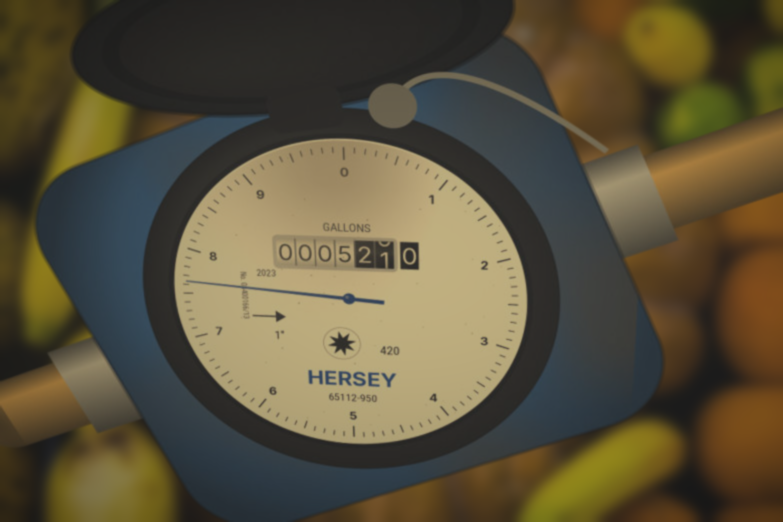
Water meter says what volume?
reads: 5207.6 gal
